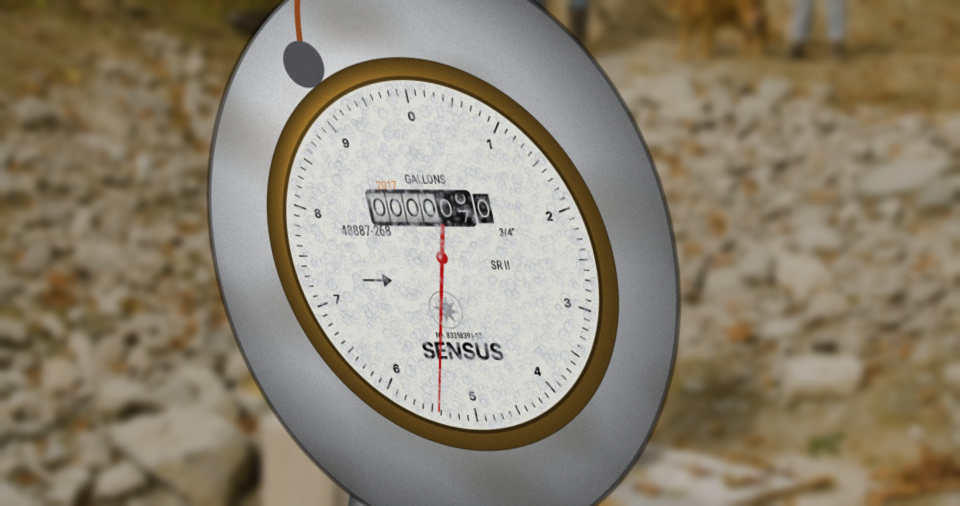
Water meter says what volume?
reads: 65.4 gal
